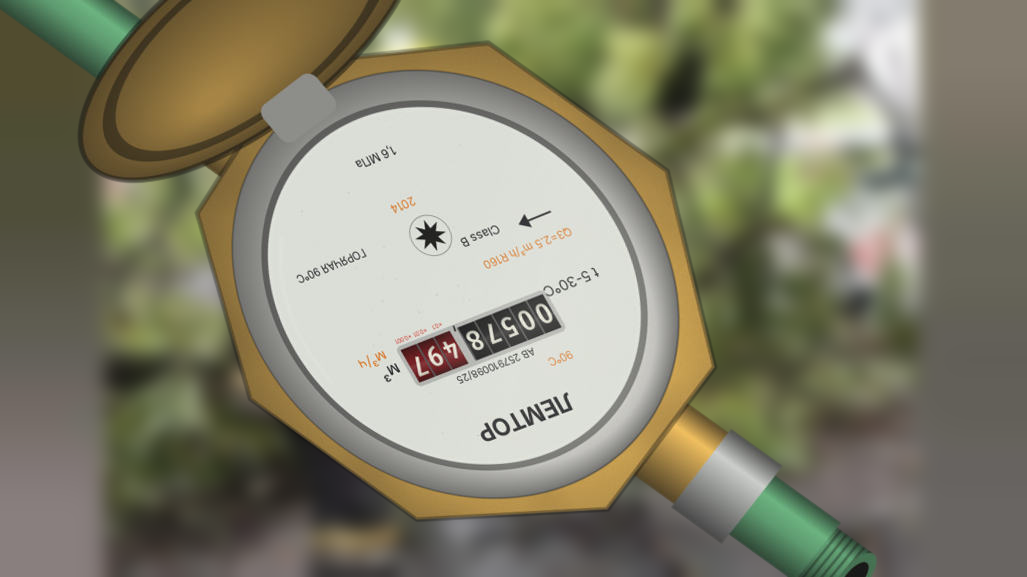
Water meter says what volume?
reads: 578.497 m³
